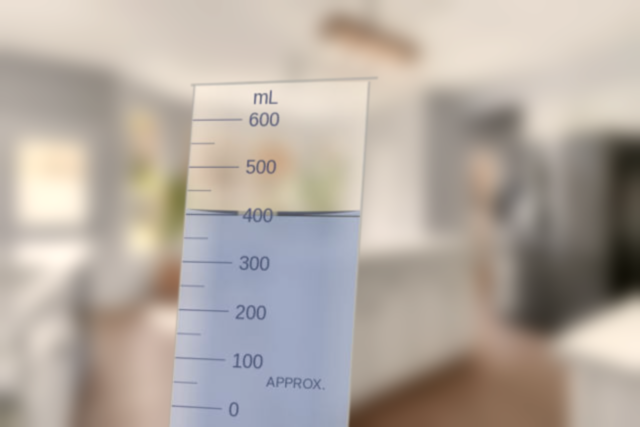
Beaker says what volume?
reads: 400 mL
